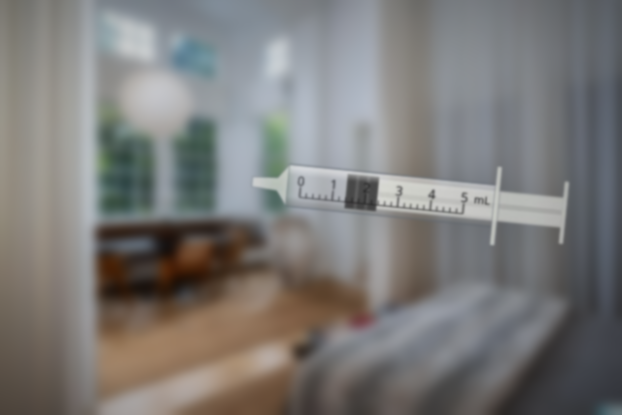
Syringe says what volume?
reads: 1.4 mL
